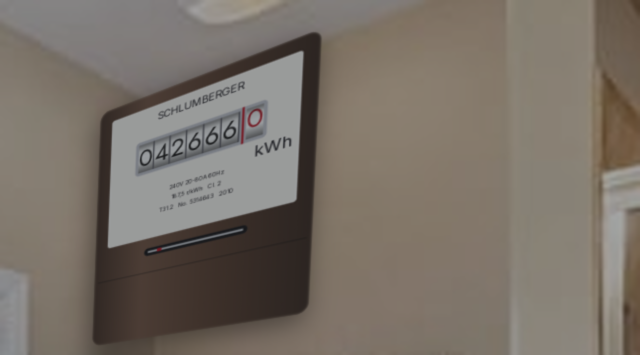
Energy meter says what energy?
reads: 42666.0 kWh
